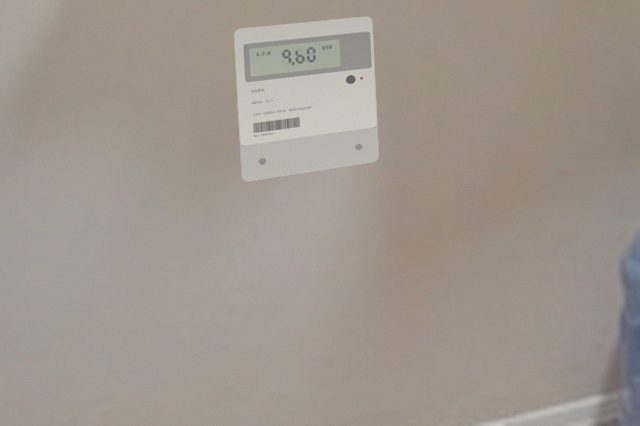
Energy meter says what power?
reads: 9.60 kW
